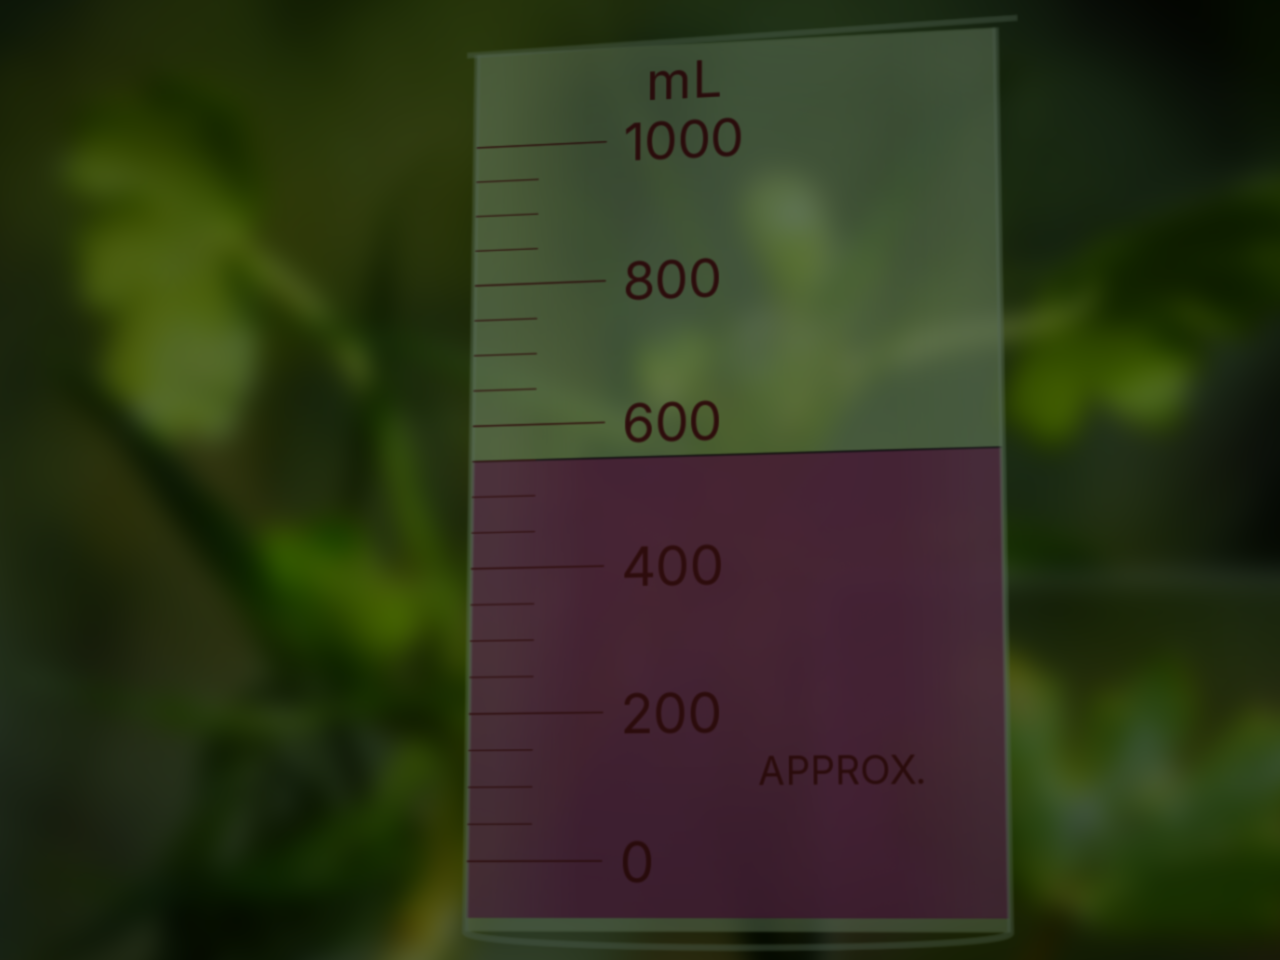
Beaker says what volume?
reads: 550 mL
